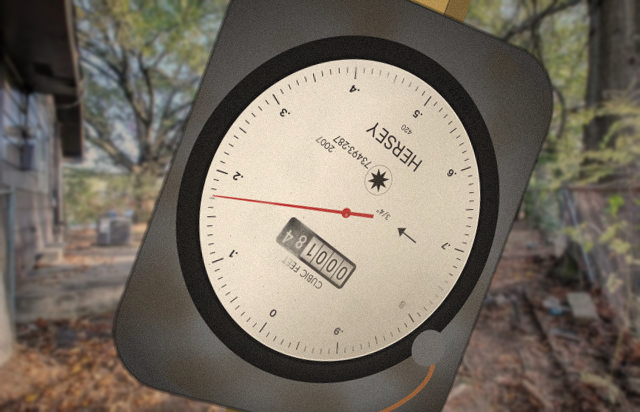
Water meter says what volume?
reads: 184.17 ft³
